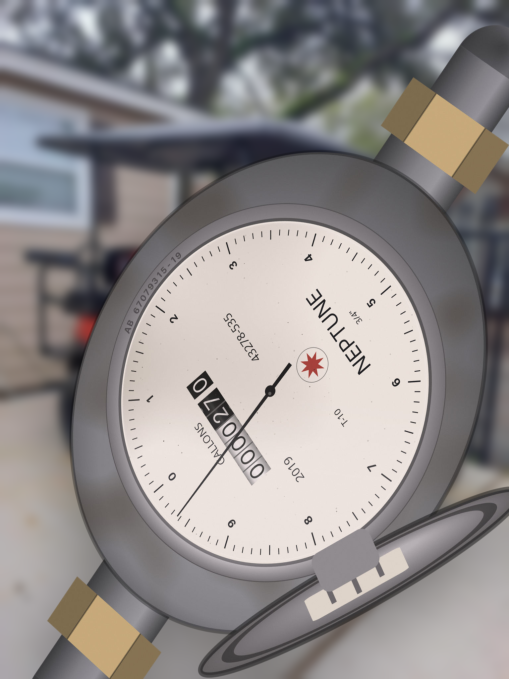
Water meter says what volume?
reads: 269.6 gal
